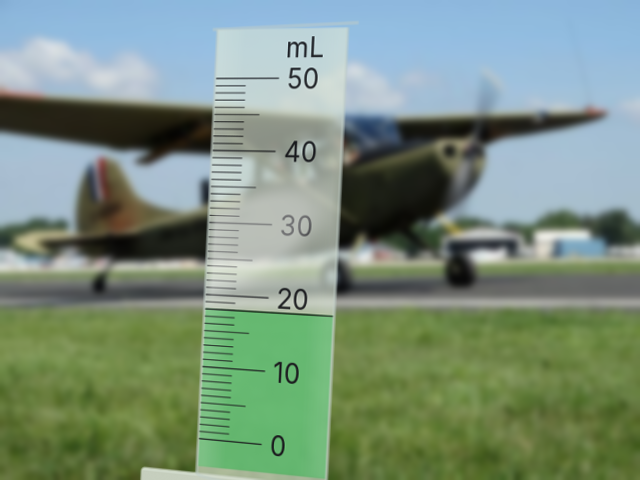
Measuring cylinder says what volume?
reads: 18 mL
